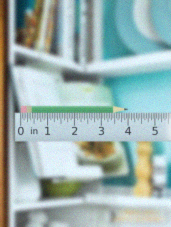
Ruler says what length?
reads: 4 in
